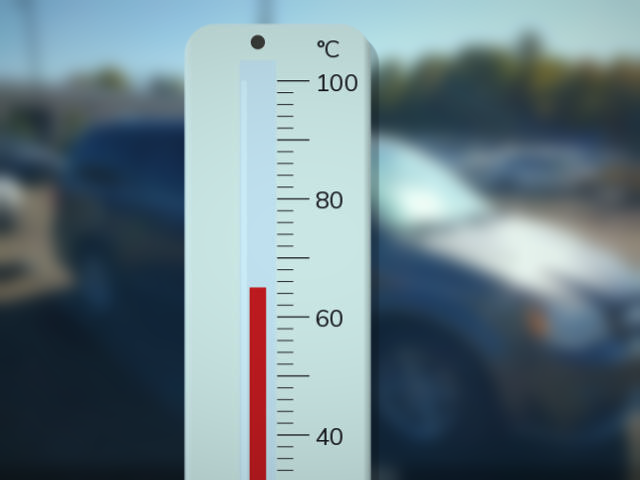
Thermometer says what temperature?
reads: 65 °C
